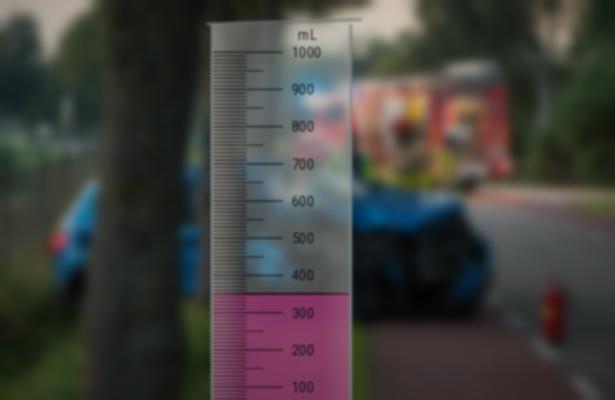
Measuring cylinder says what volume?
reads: 350 mL
